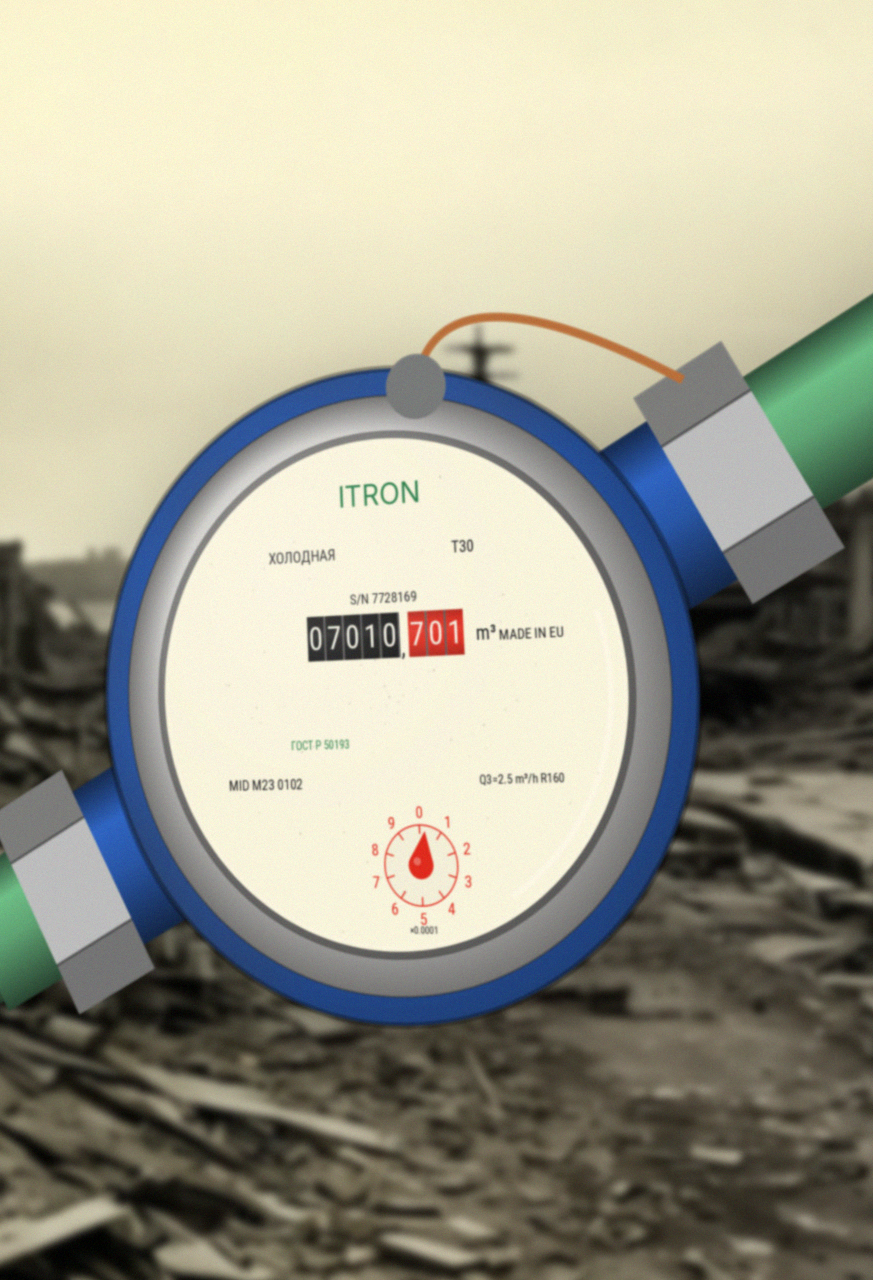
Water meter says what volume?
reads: 7010.7010 m³
